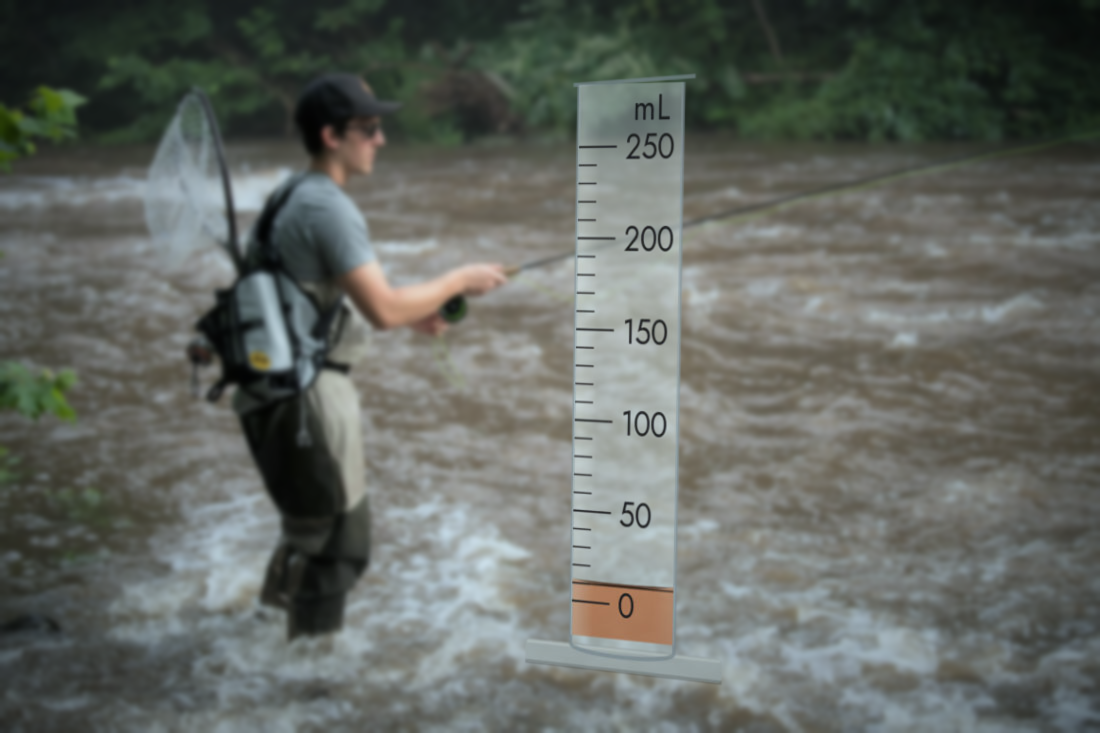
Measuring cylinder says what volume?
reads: 10 mL
